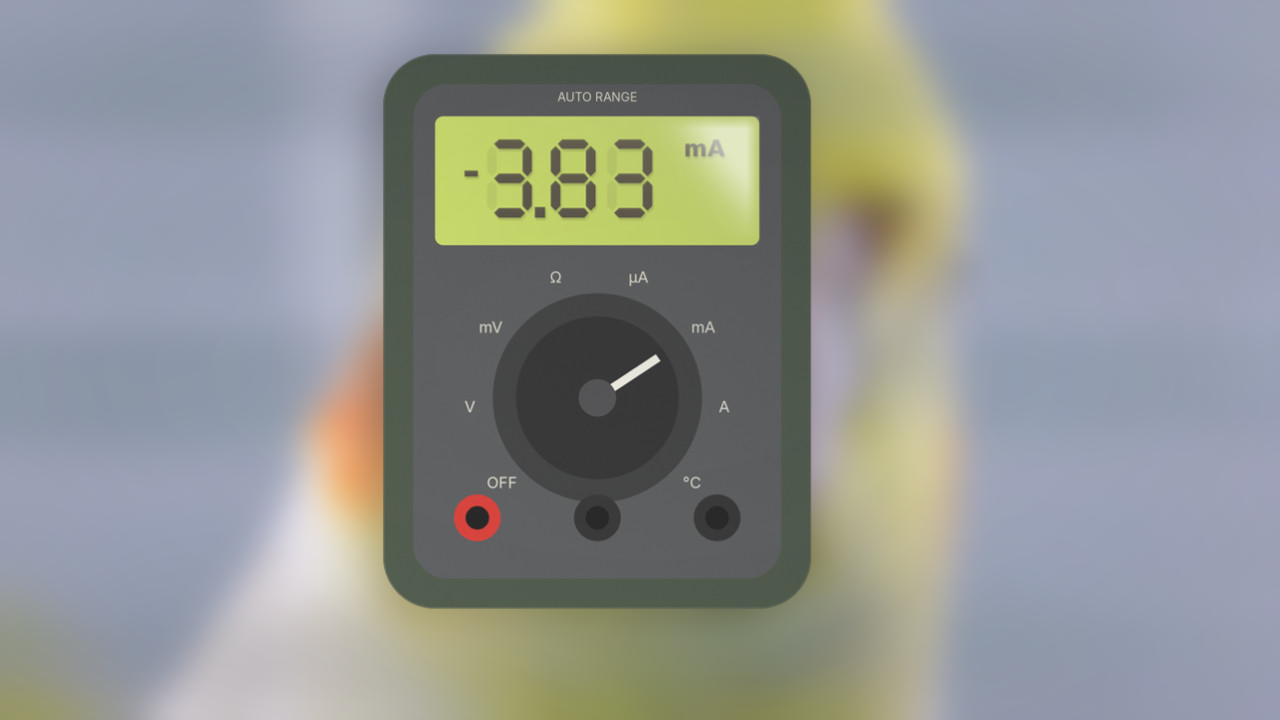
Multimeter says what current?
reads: -3.83 mA
